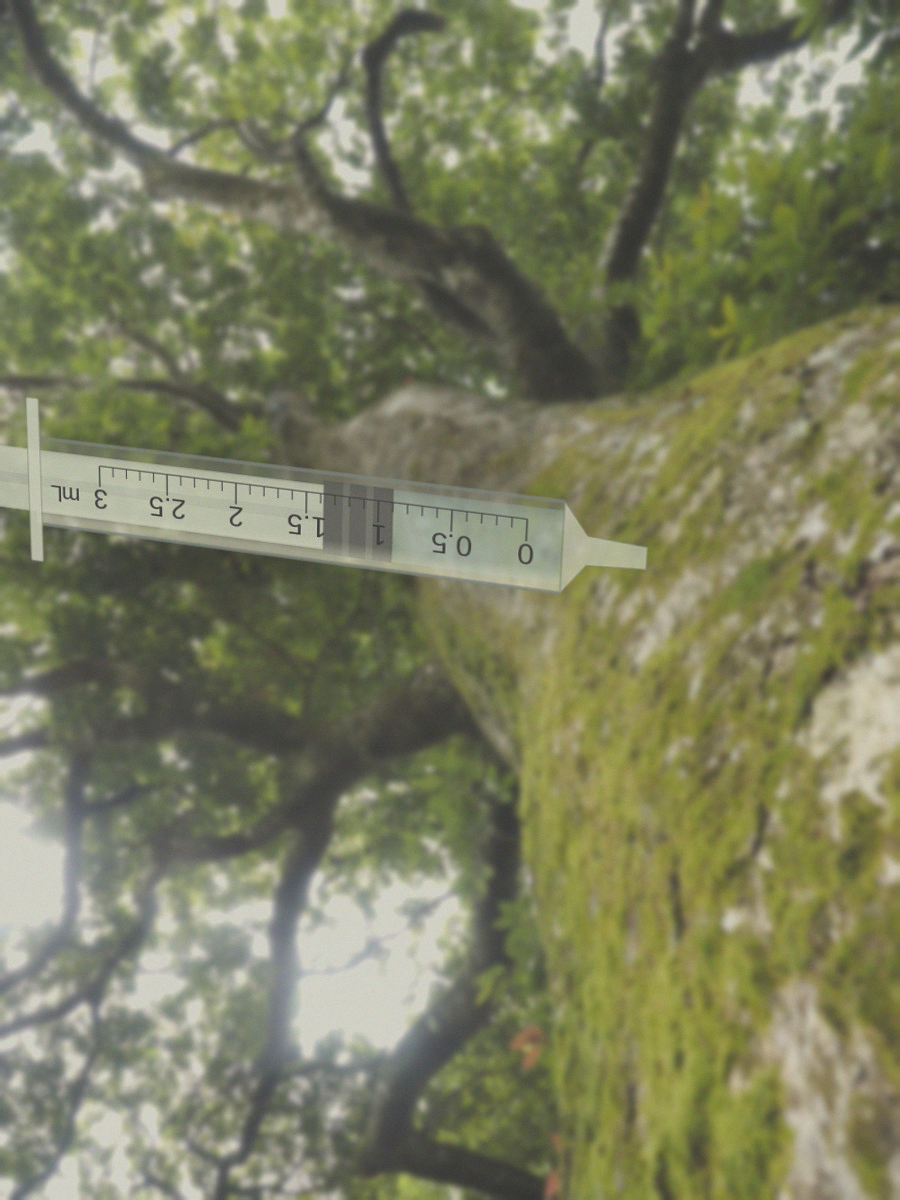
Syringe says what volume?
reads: 0.9 mL
